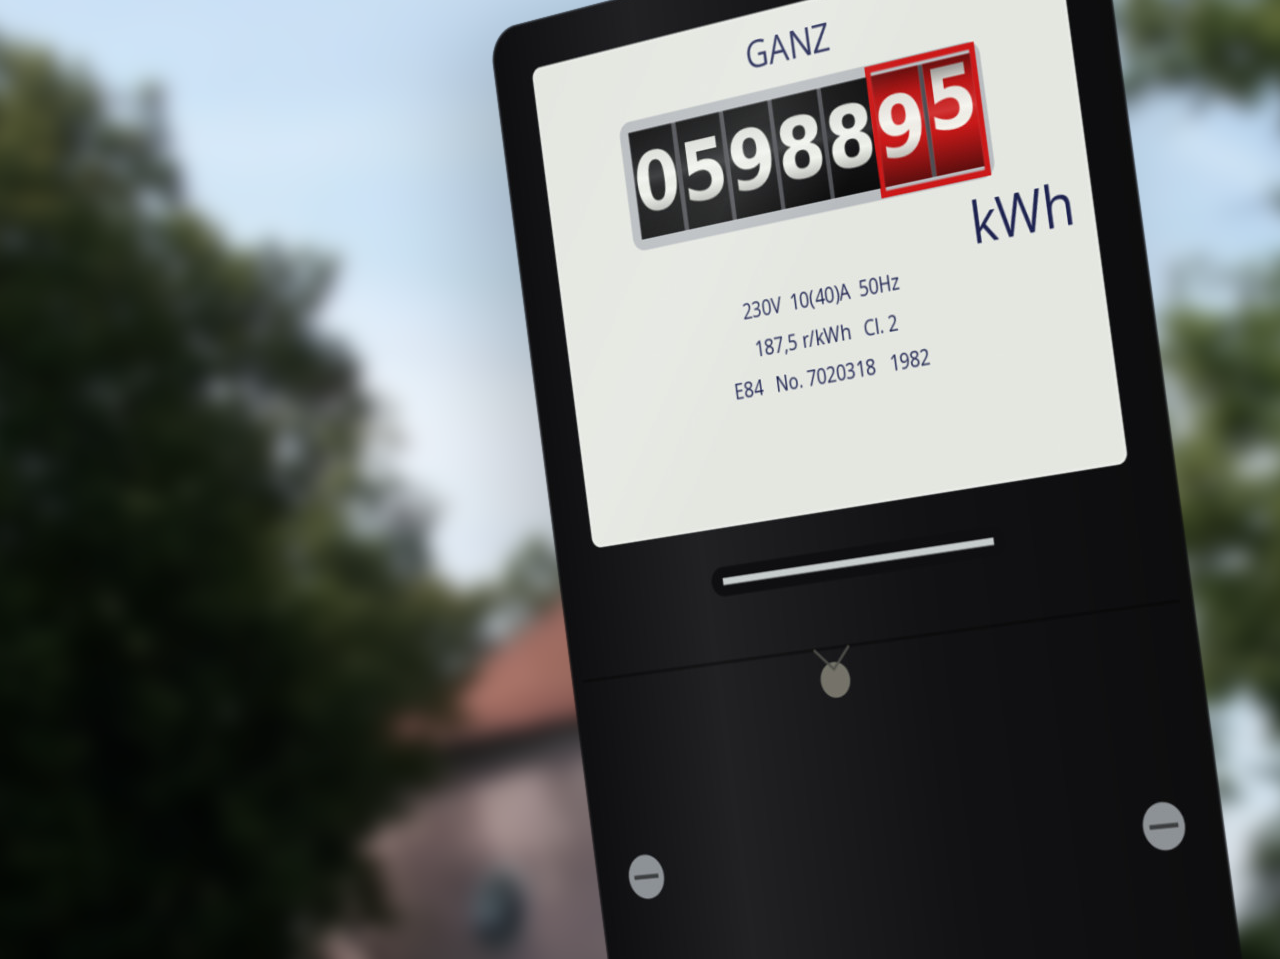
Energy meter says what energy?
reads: 5988.95 kWh
